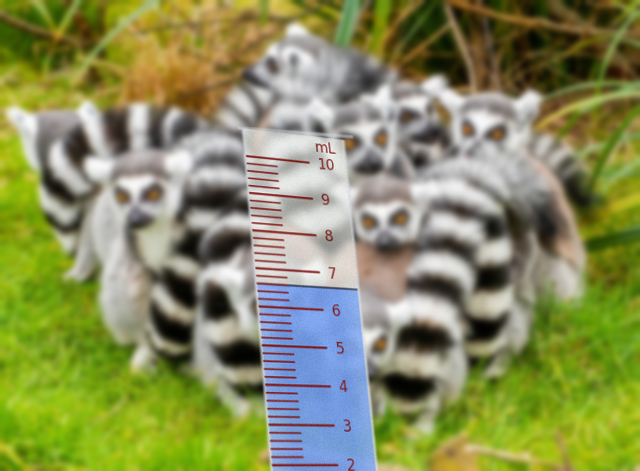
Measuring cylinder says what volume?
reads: 6.6 mL
